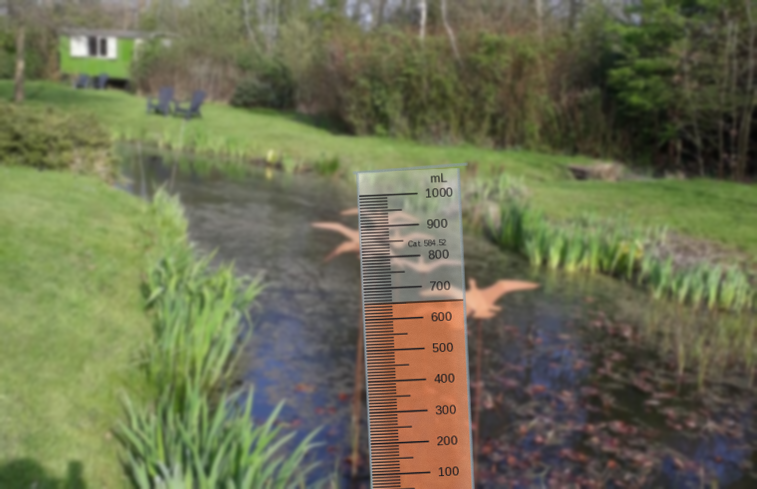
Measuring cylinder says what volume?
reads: 650 mL
